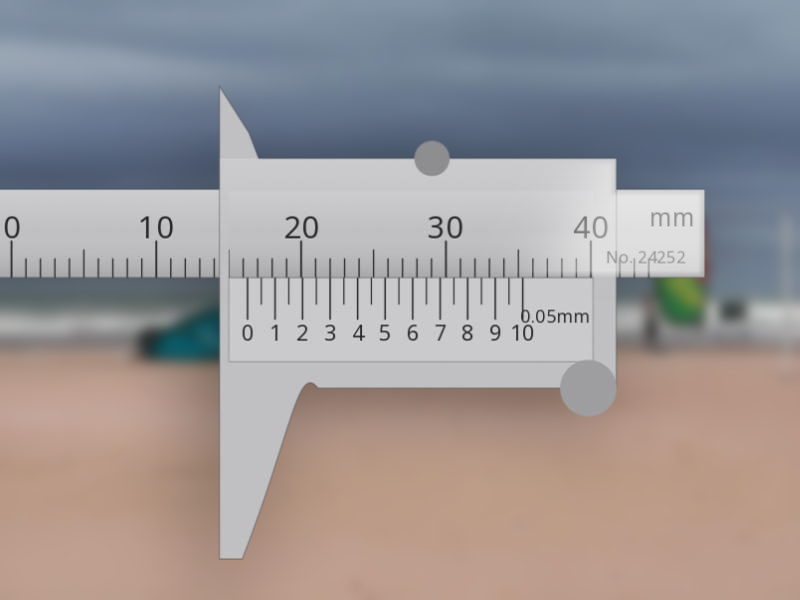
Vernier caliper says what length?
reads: 16.3 mm
